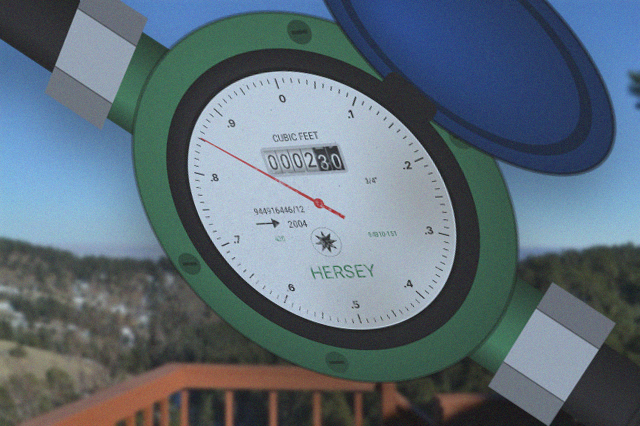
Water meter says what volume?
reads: 229.85 ft³
